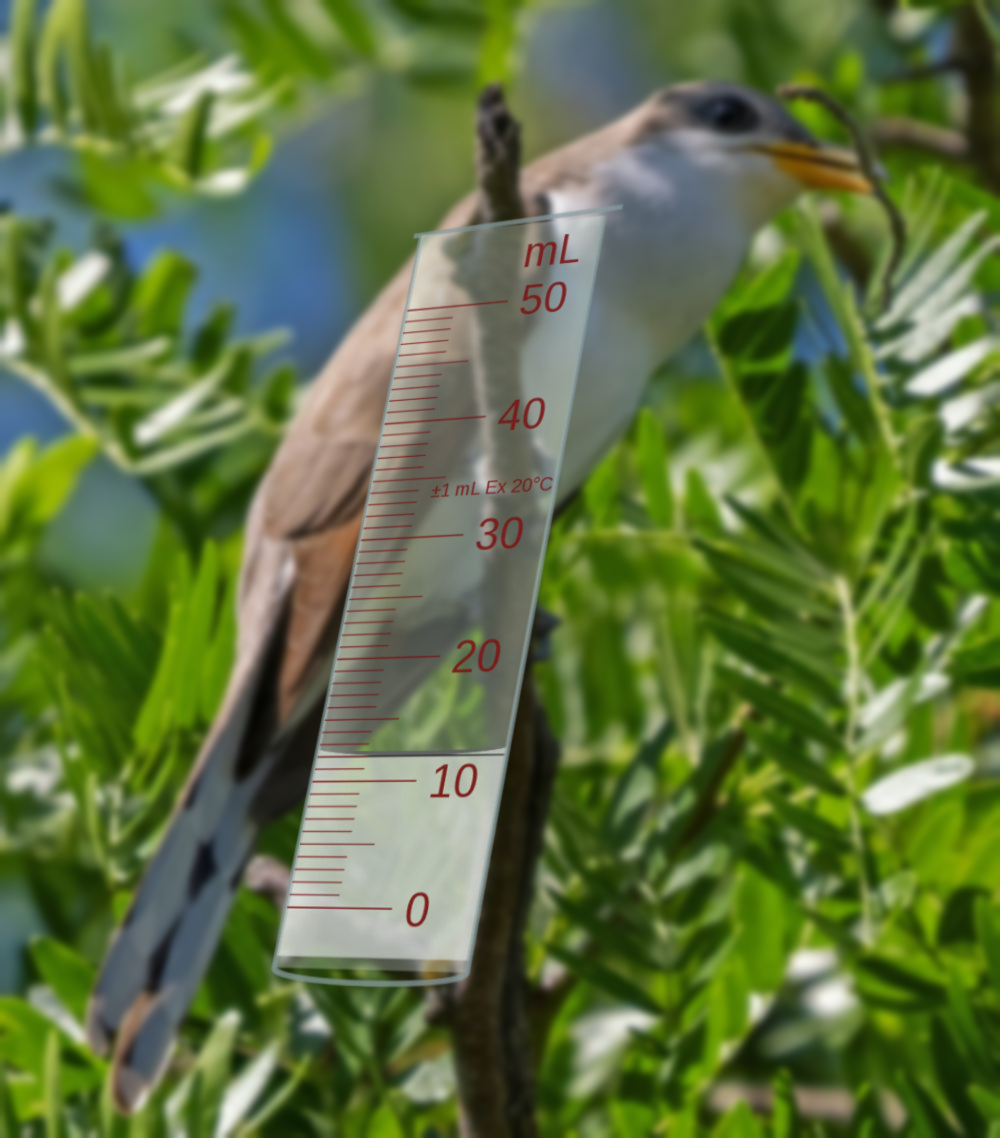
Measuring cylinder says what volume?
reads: 12 mL
